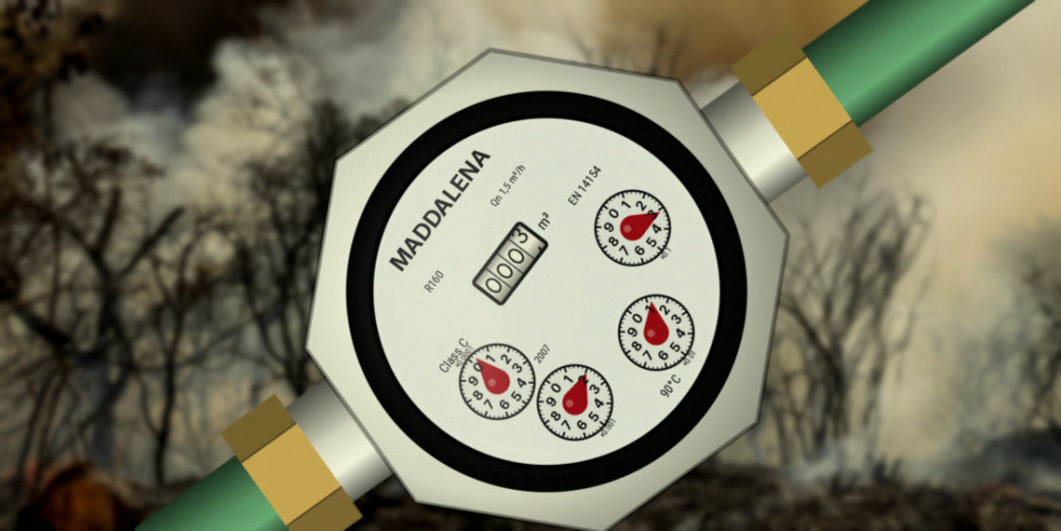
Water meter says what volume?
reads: 3.3120 m³
